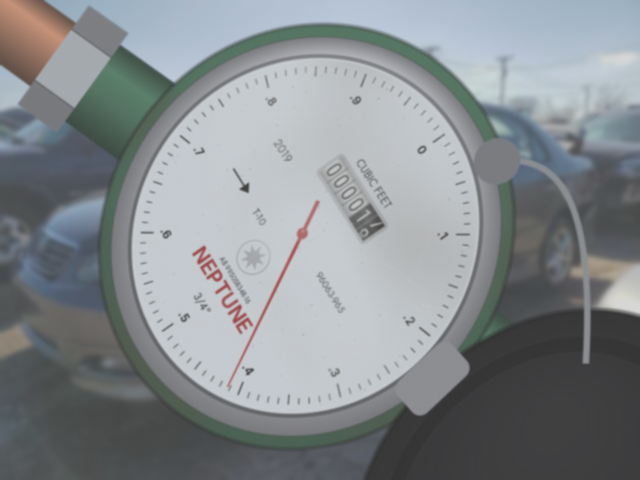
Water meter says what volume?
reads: 17.41 ft³
